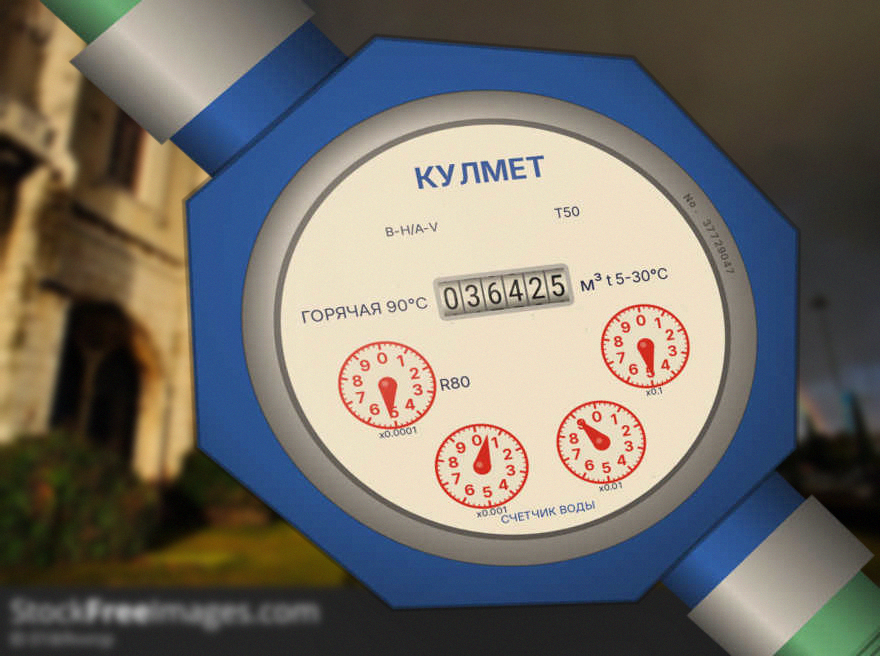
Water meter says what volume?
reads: 36425.4905 m³
